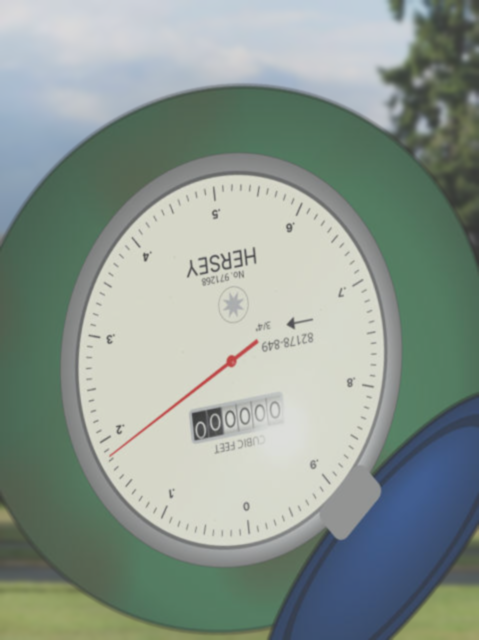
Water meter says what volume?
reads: 0.18 ft³
